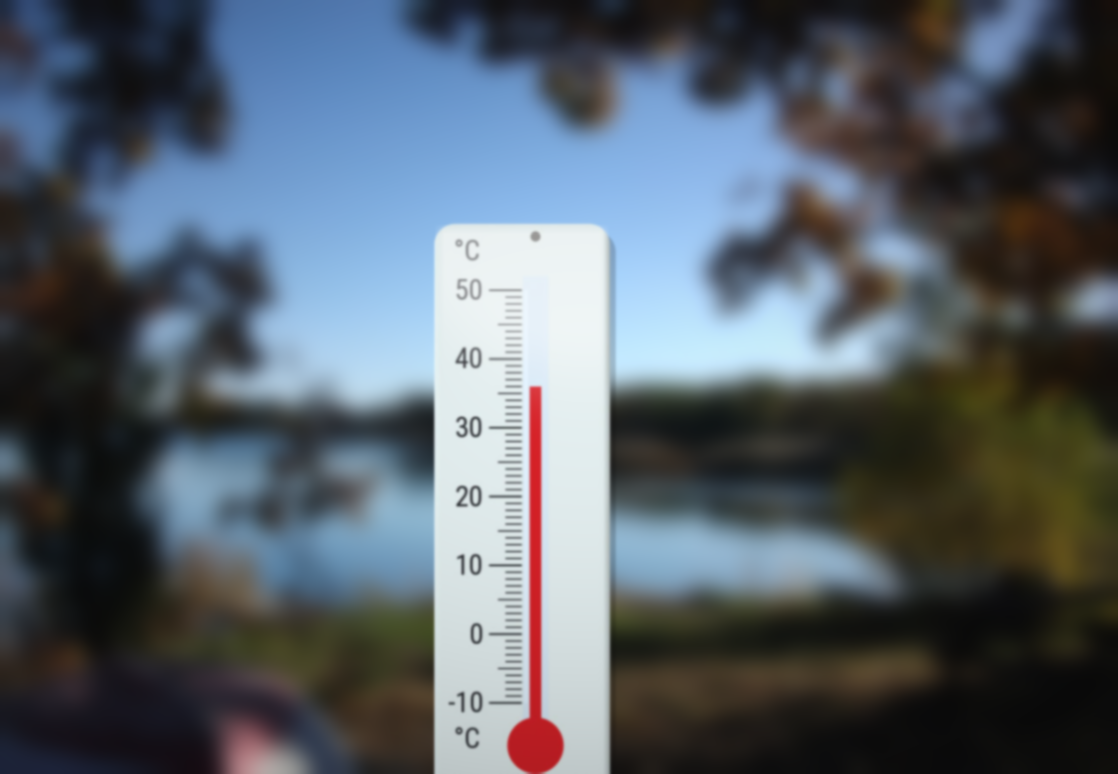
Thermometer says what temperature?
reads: 36 °C
